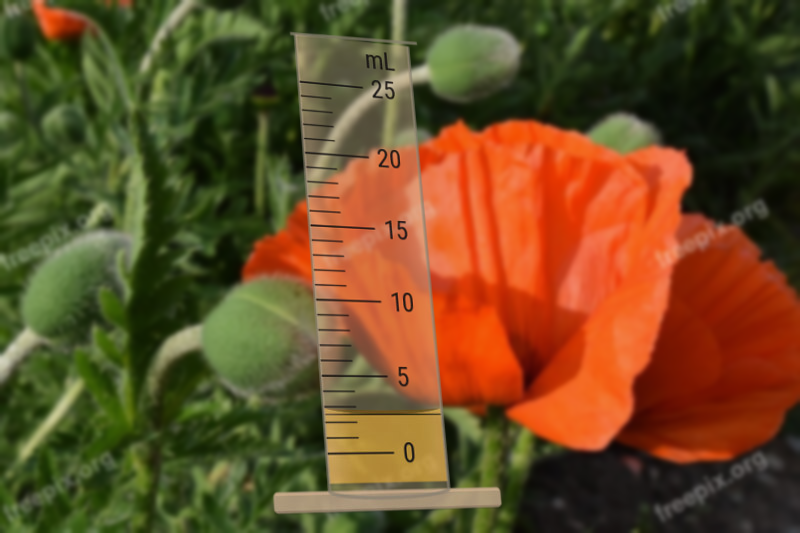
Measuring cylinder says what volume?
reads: 2.5 mL
